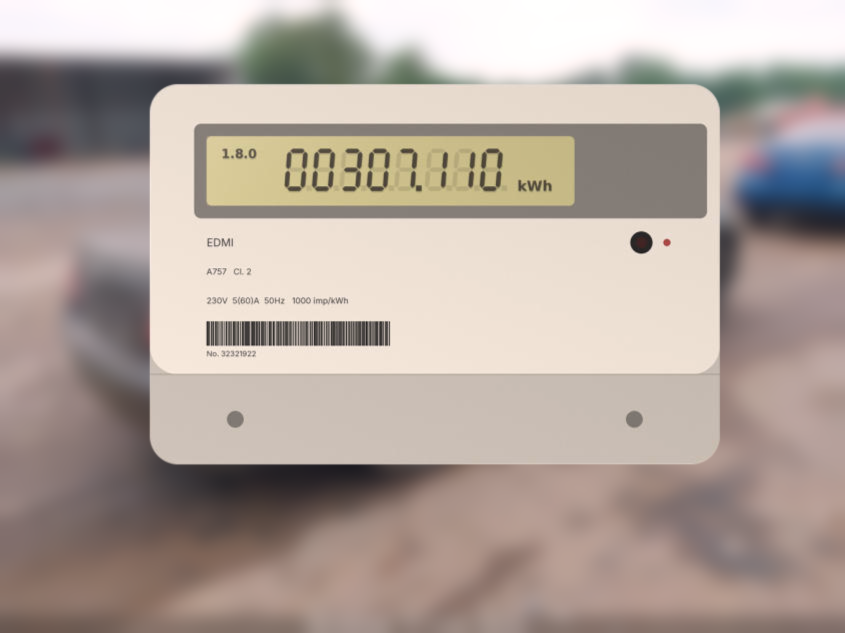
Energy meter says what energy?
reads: 307.110 kWh
